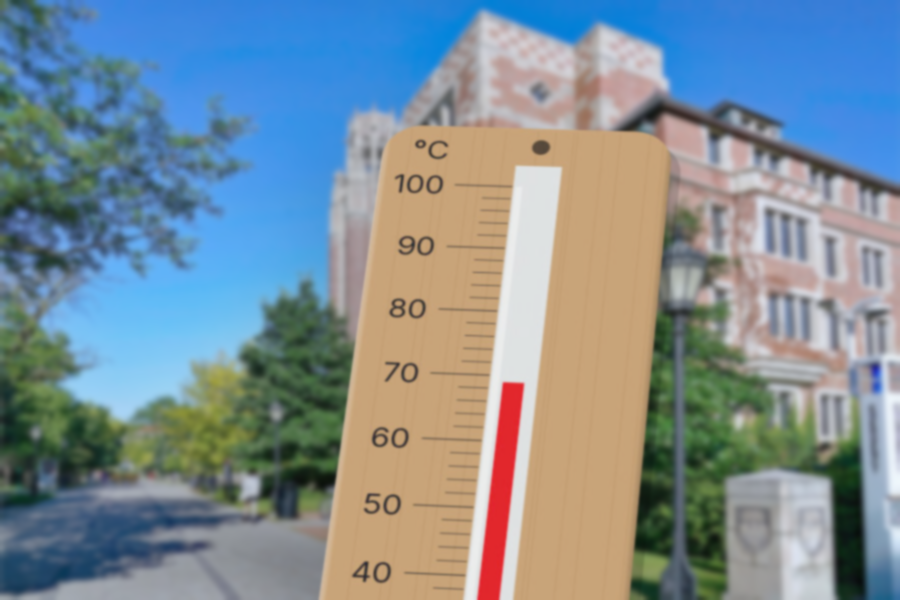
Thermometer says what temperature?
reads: 69 °C
